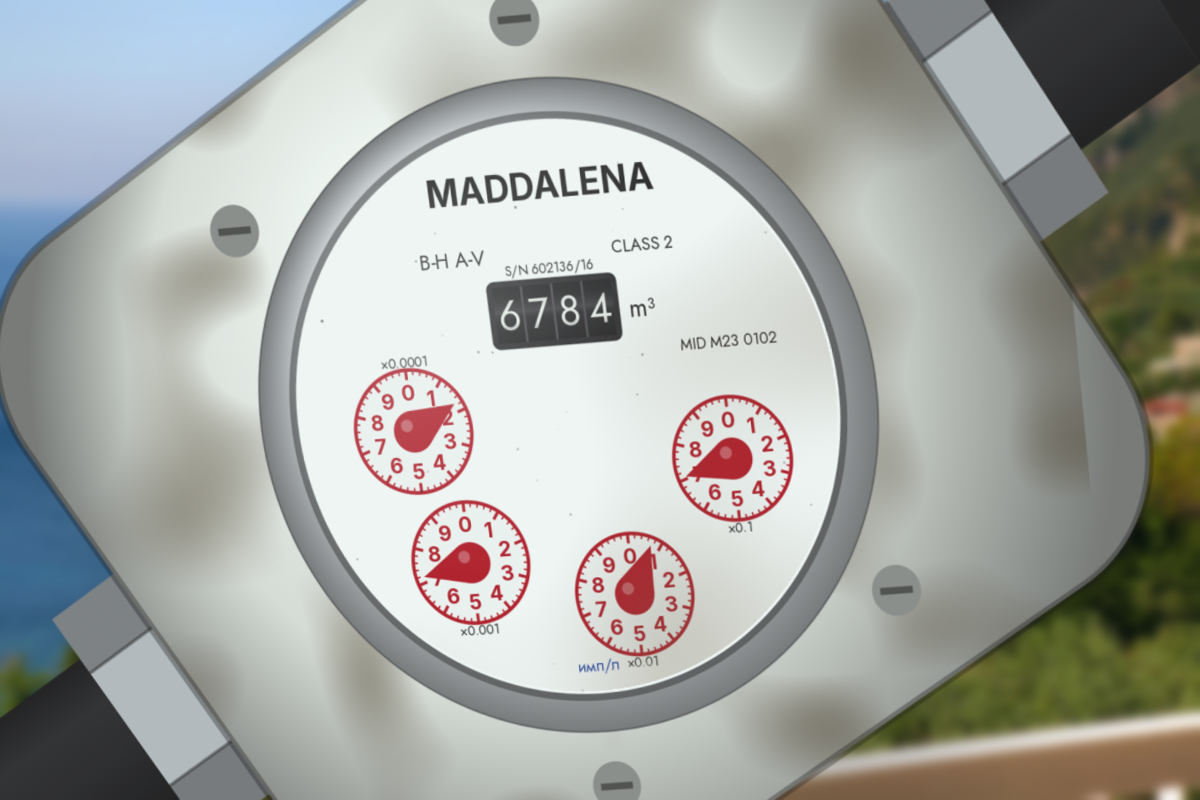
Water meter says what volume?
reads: 6784.7071 m³
